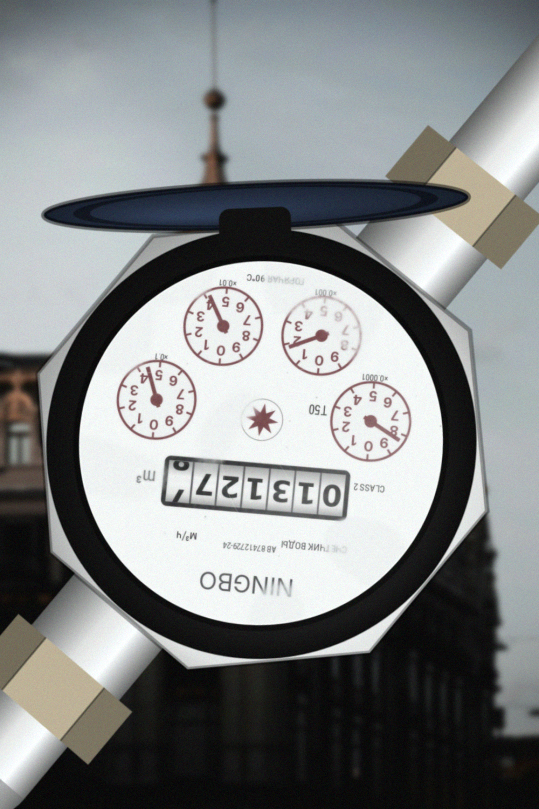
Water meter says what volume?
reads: 131277.4418 m³
